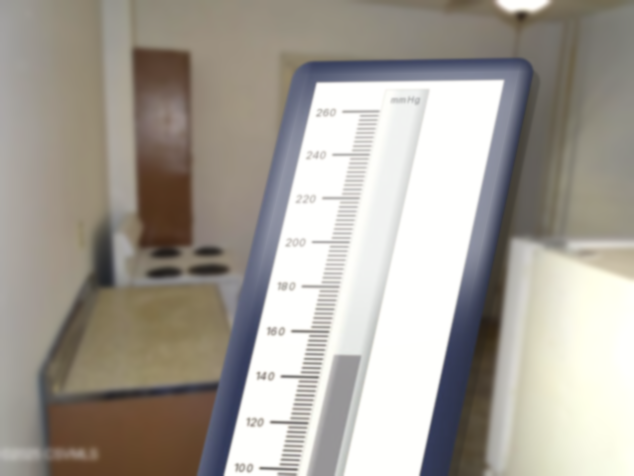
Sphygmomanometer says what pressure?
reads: 150 mmHg
